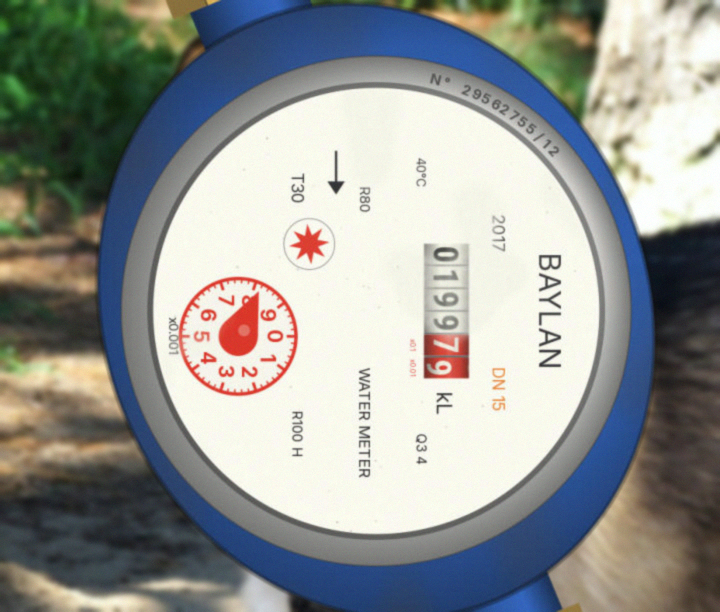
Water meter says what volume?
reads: 199.788 kL
